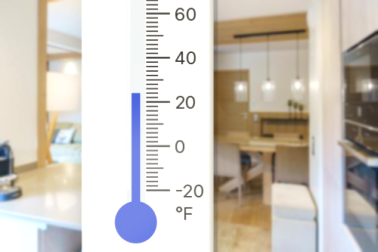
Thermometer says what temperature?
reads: 24 °F
